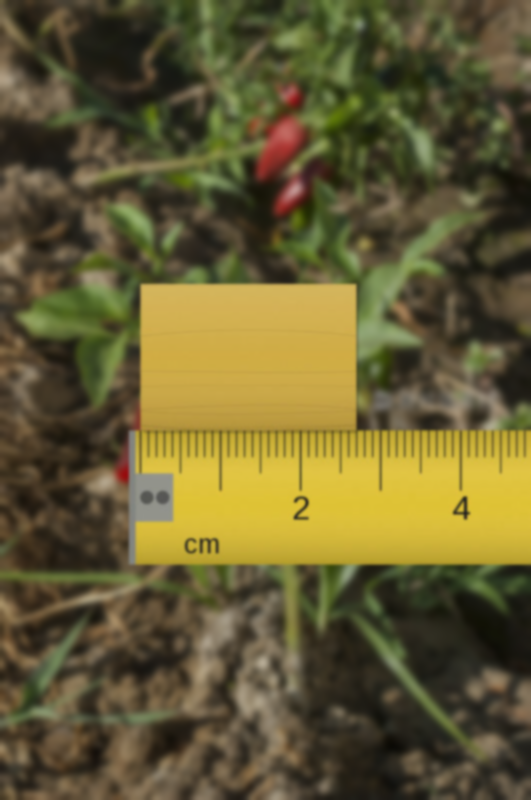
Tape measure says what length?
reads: 2.7 cm
